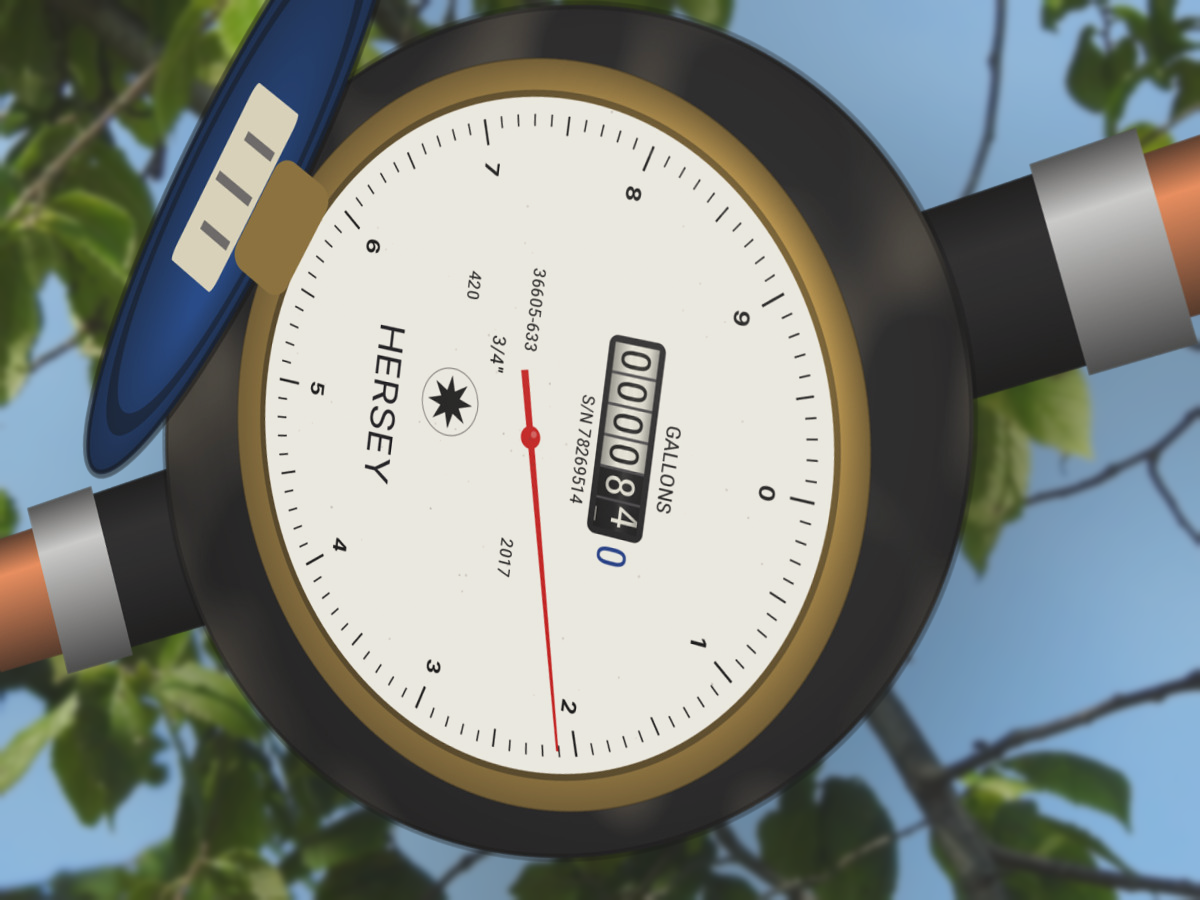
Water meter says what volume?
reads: 842.1 gal
